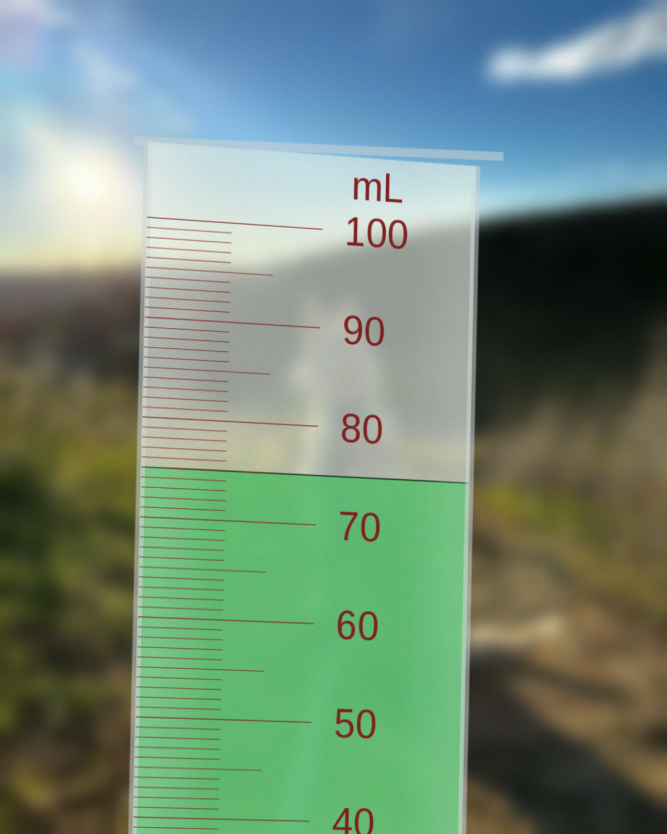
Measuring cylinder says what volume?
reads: 75 mL
